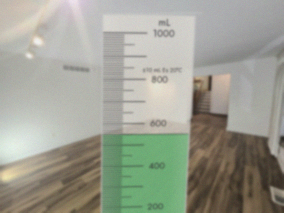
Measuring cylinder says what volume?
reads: 550 mL
